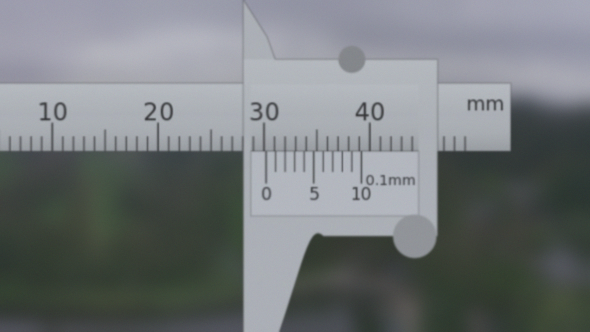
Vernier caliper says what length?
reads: 30.2 mm
